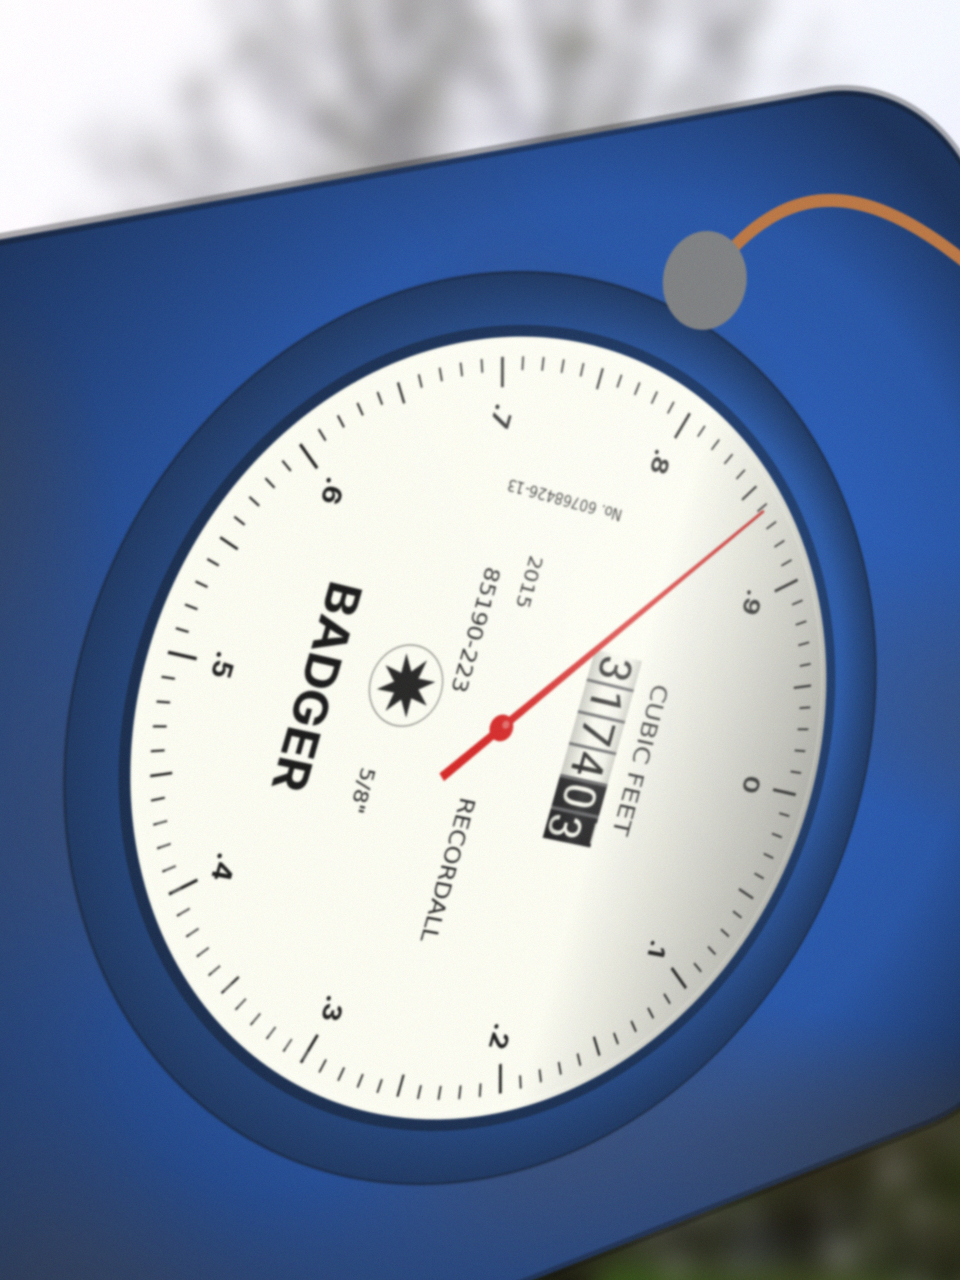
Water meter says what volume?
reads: 317402.86 ft³
